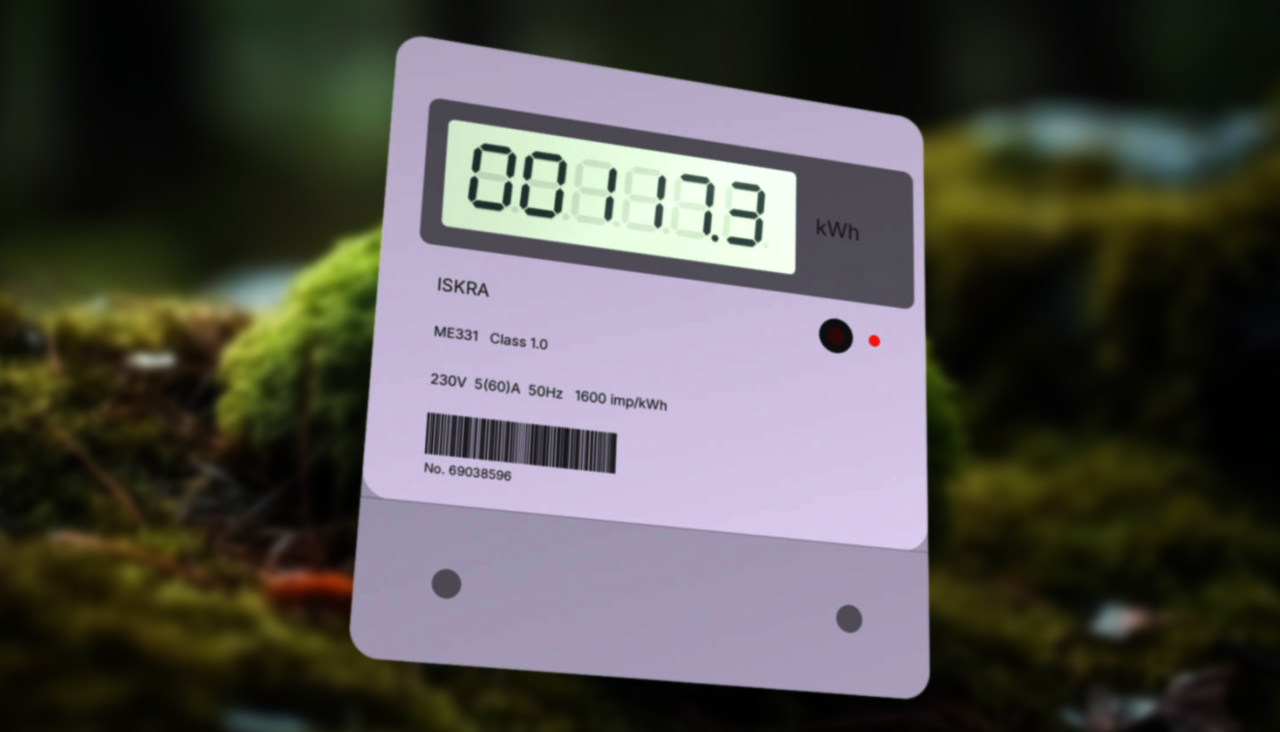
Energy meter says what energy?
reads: 117.3 kWh
